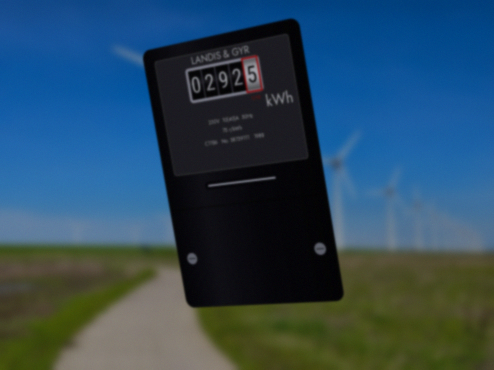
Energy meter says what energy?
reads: 292.5 kWh
